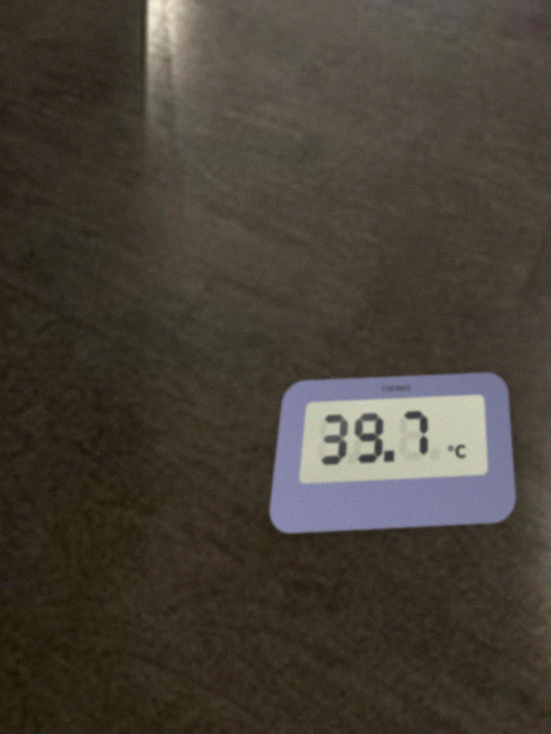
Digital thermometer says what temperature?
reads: 39.7 °C
